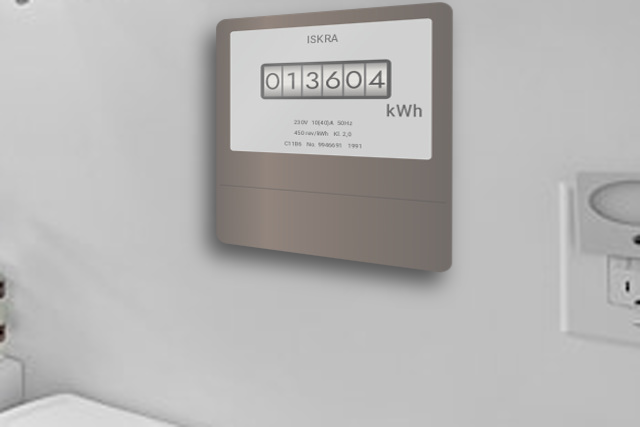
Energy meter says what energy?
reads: 13604 kWh
